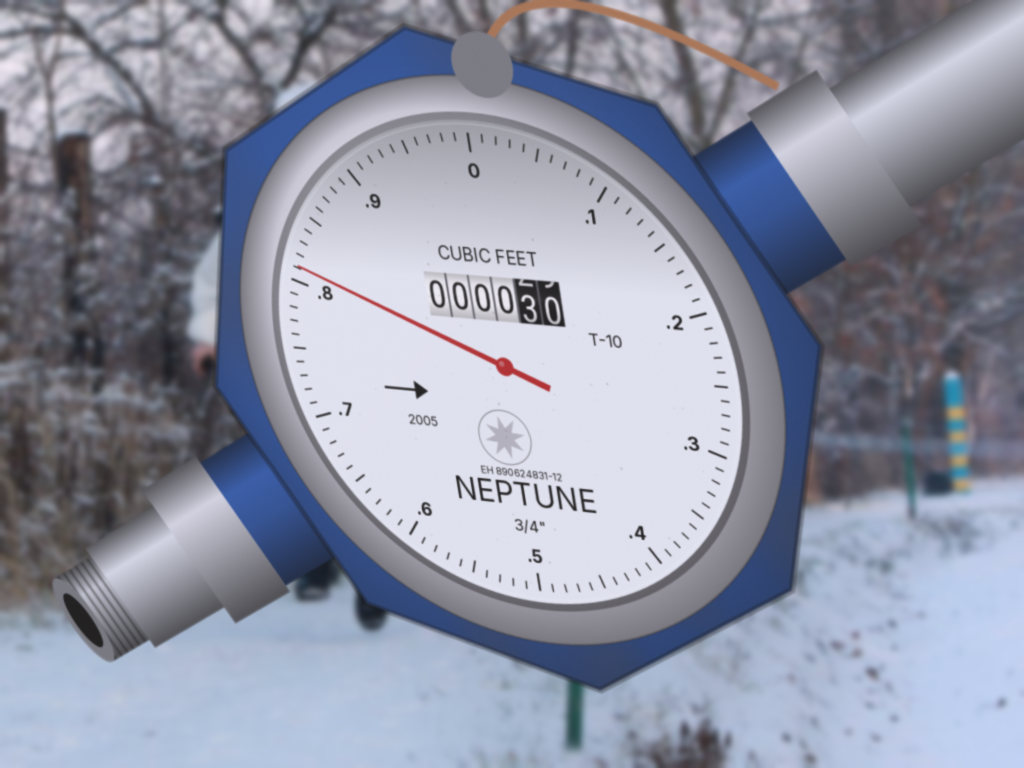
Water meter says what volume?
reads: 29.81 ft³
